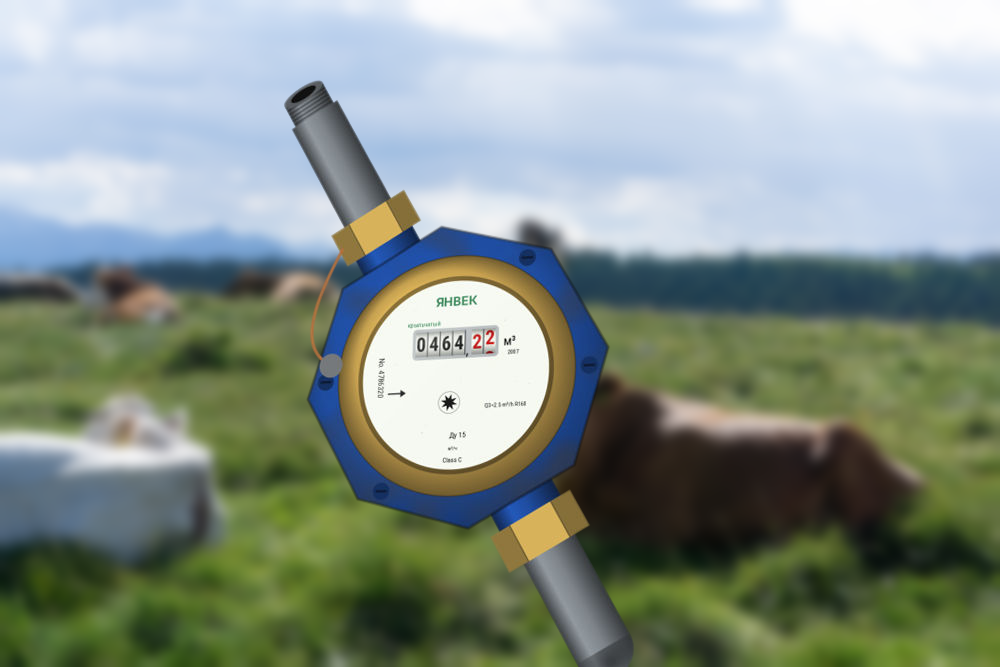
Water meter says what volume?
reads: 464.22 m³
